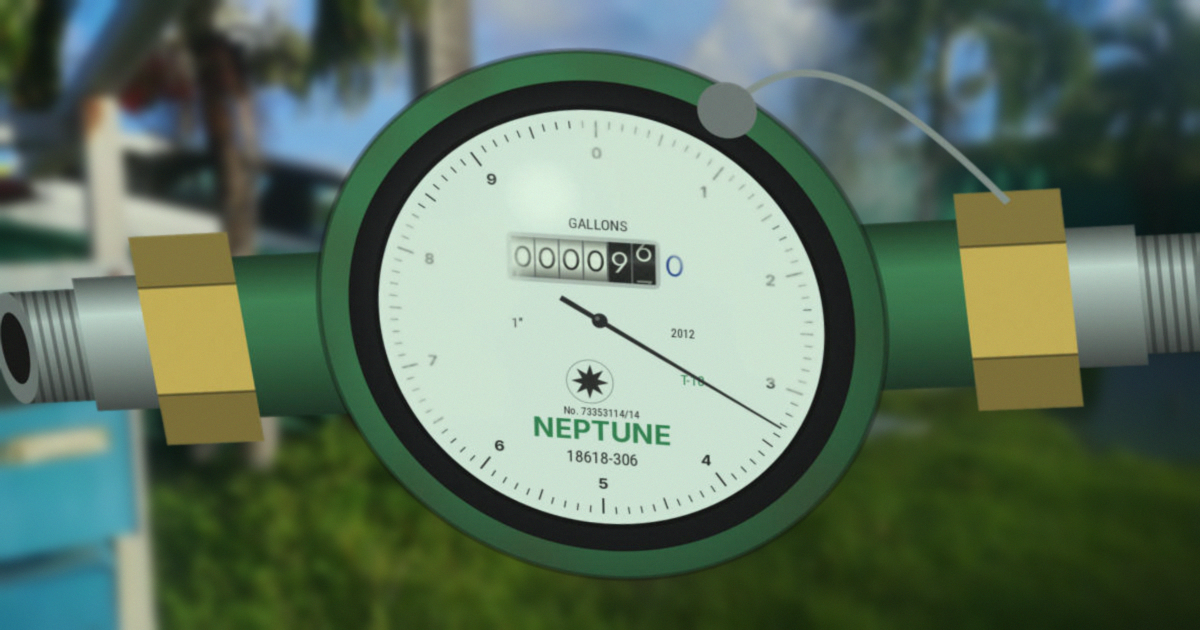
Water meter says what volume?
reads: 963.3 gal
